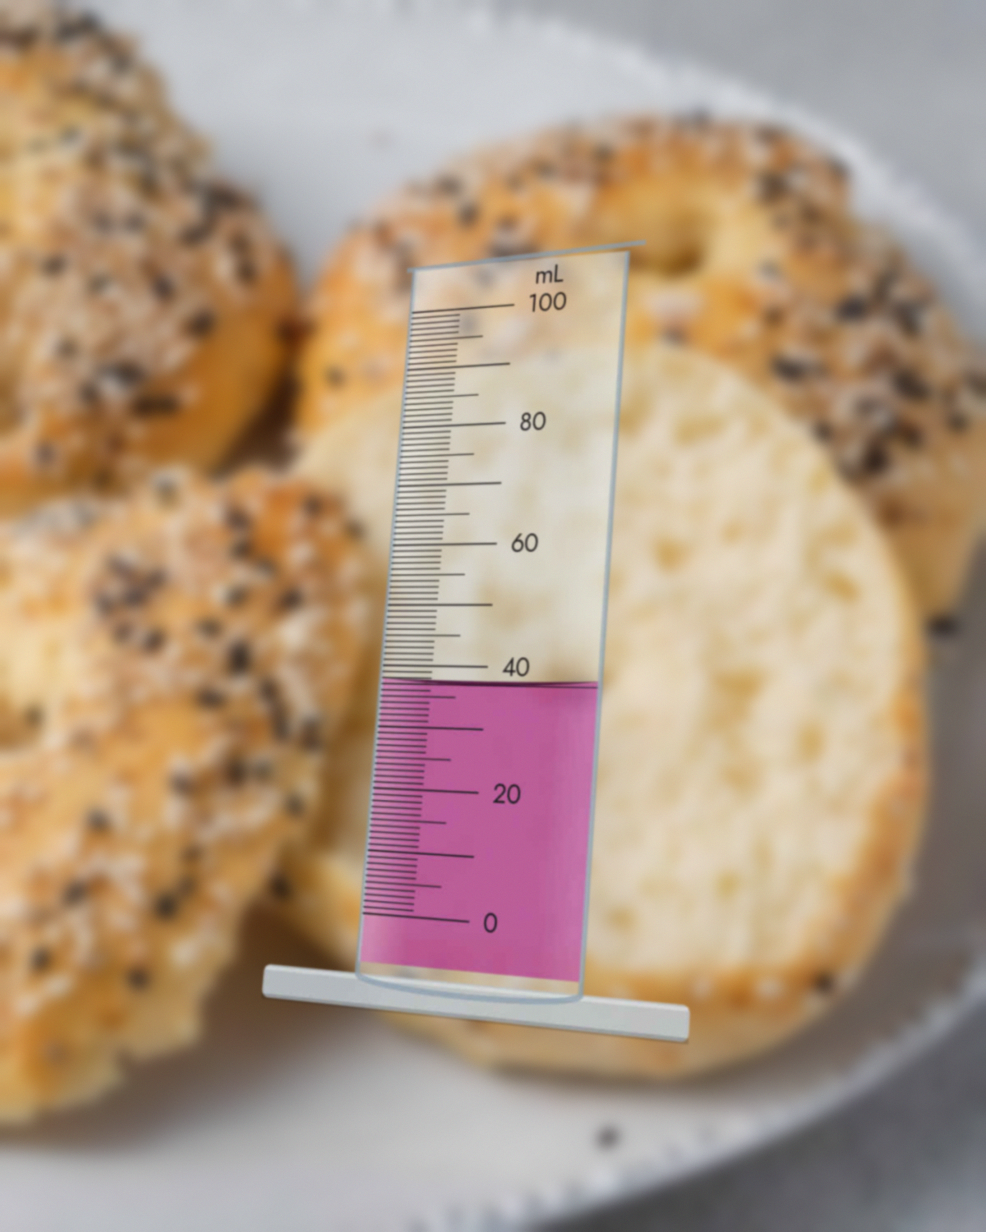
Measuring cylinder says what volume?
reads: 37 mL
